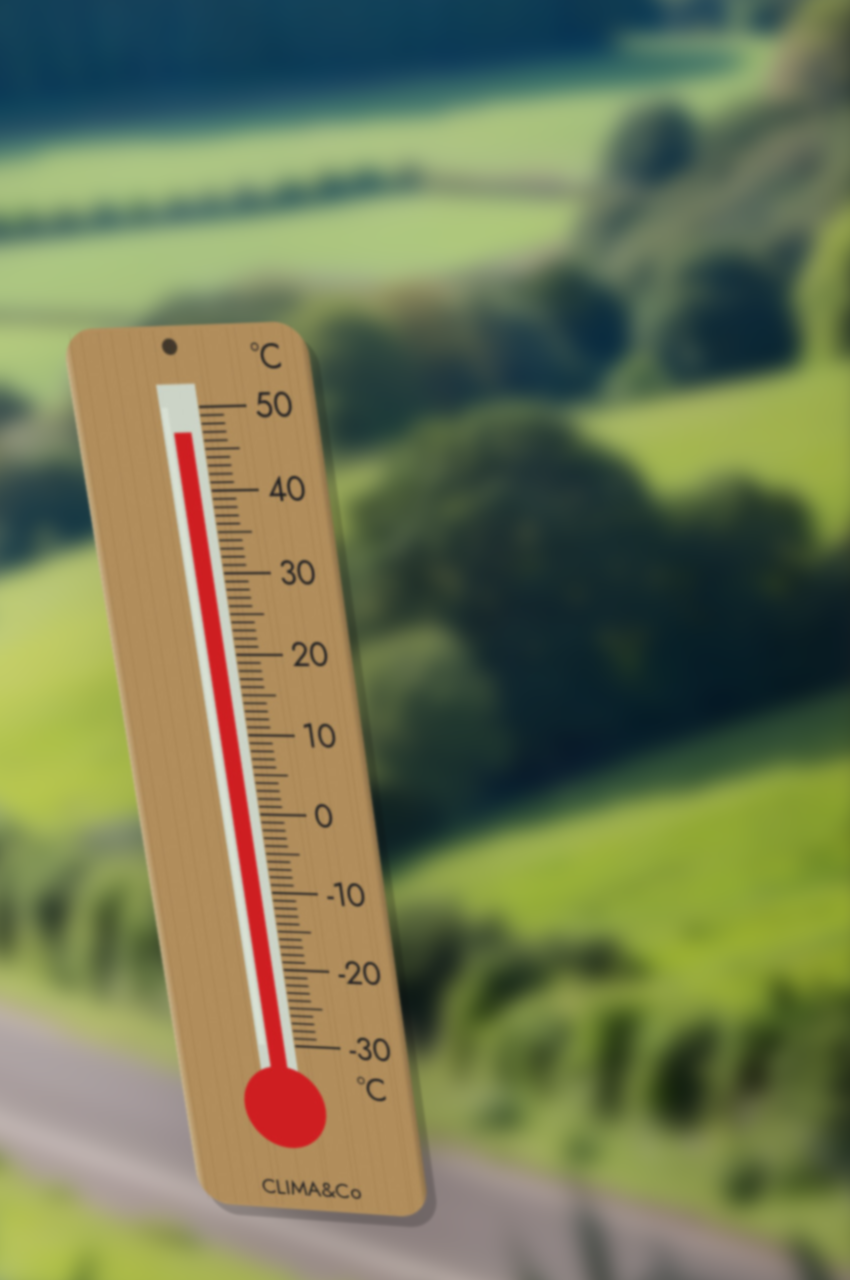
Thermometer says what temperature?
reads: 47 °C
